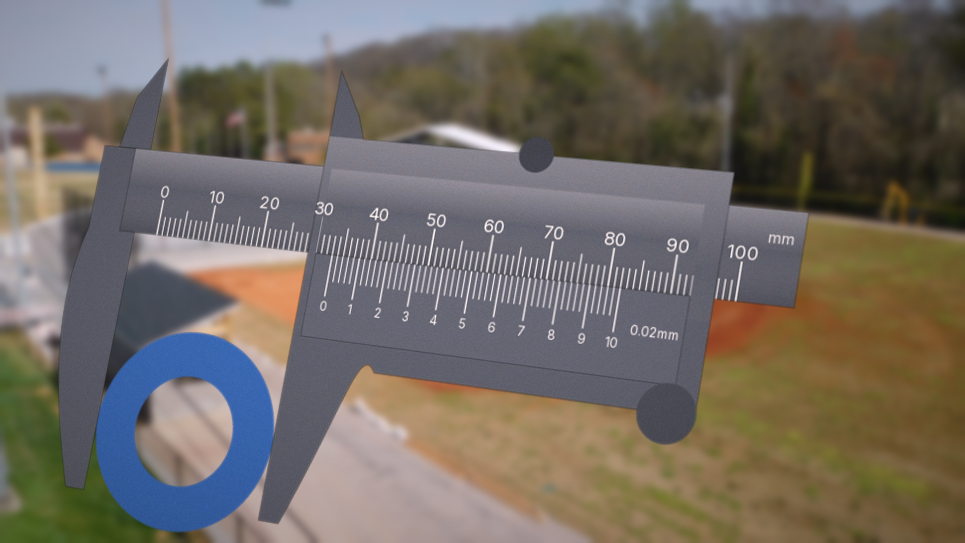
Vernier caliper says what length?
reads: 33.0 mm
